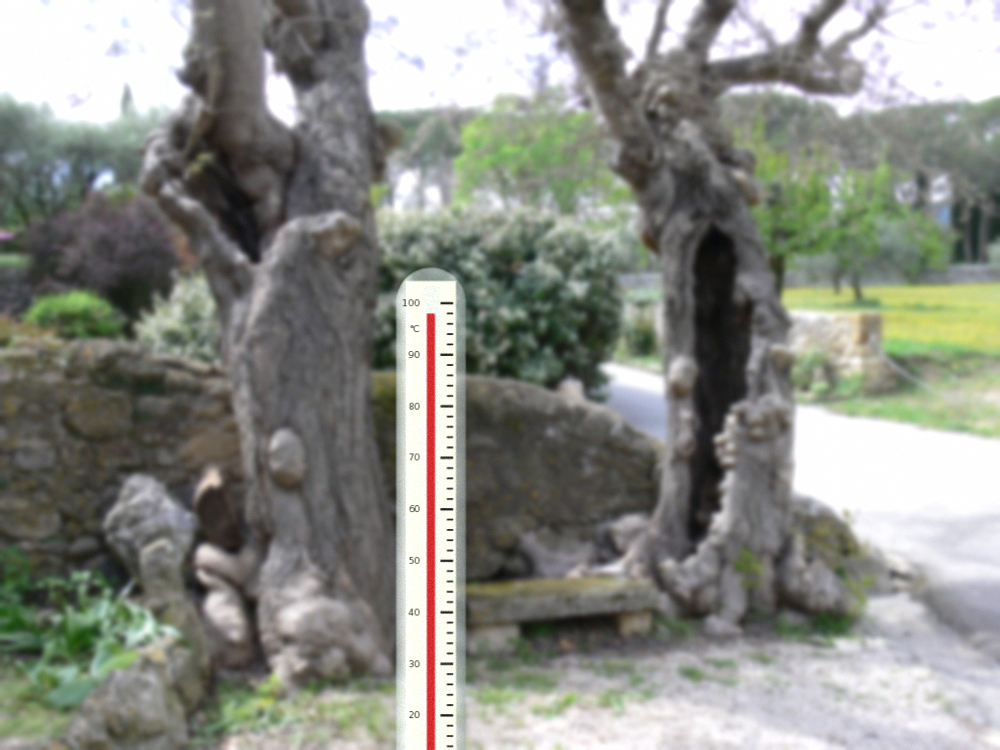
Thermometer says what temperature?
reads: 98 °C
